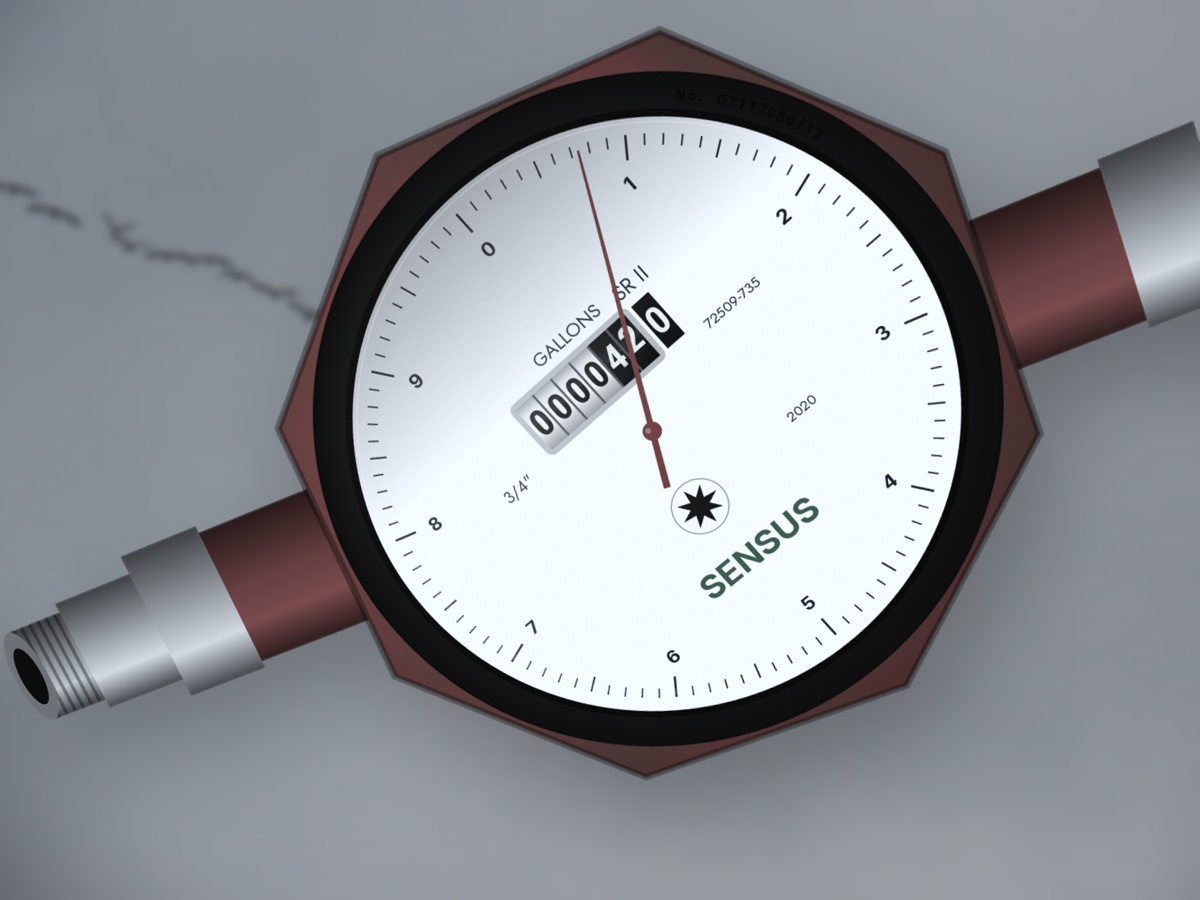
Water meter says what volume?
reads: 420.7 gal
